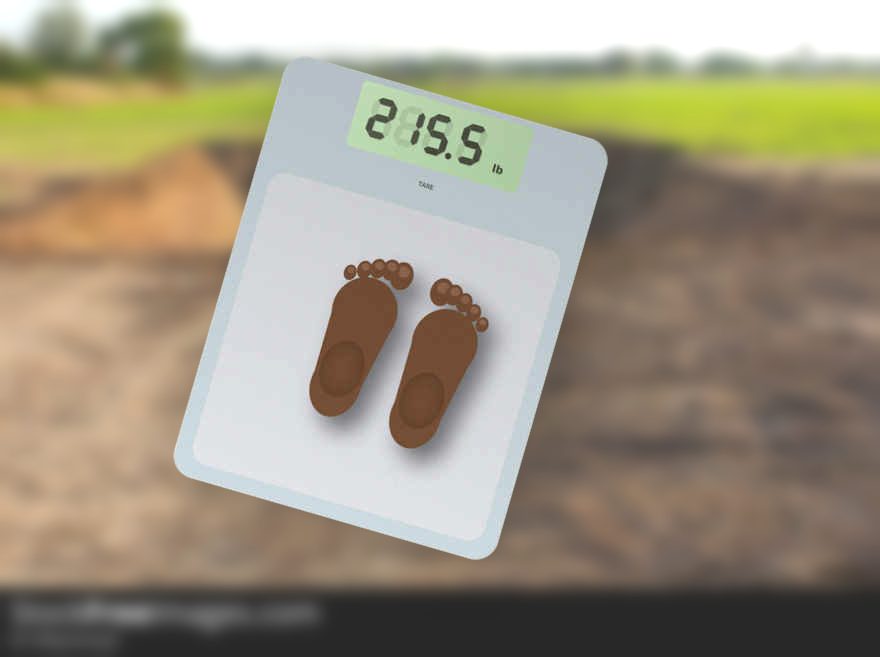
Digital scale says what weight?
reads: 215.5 lb
